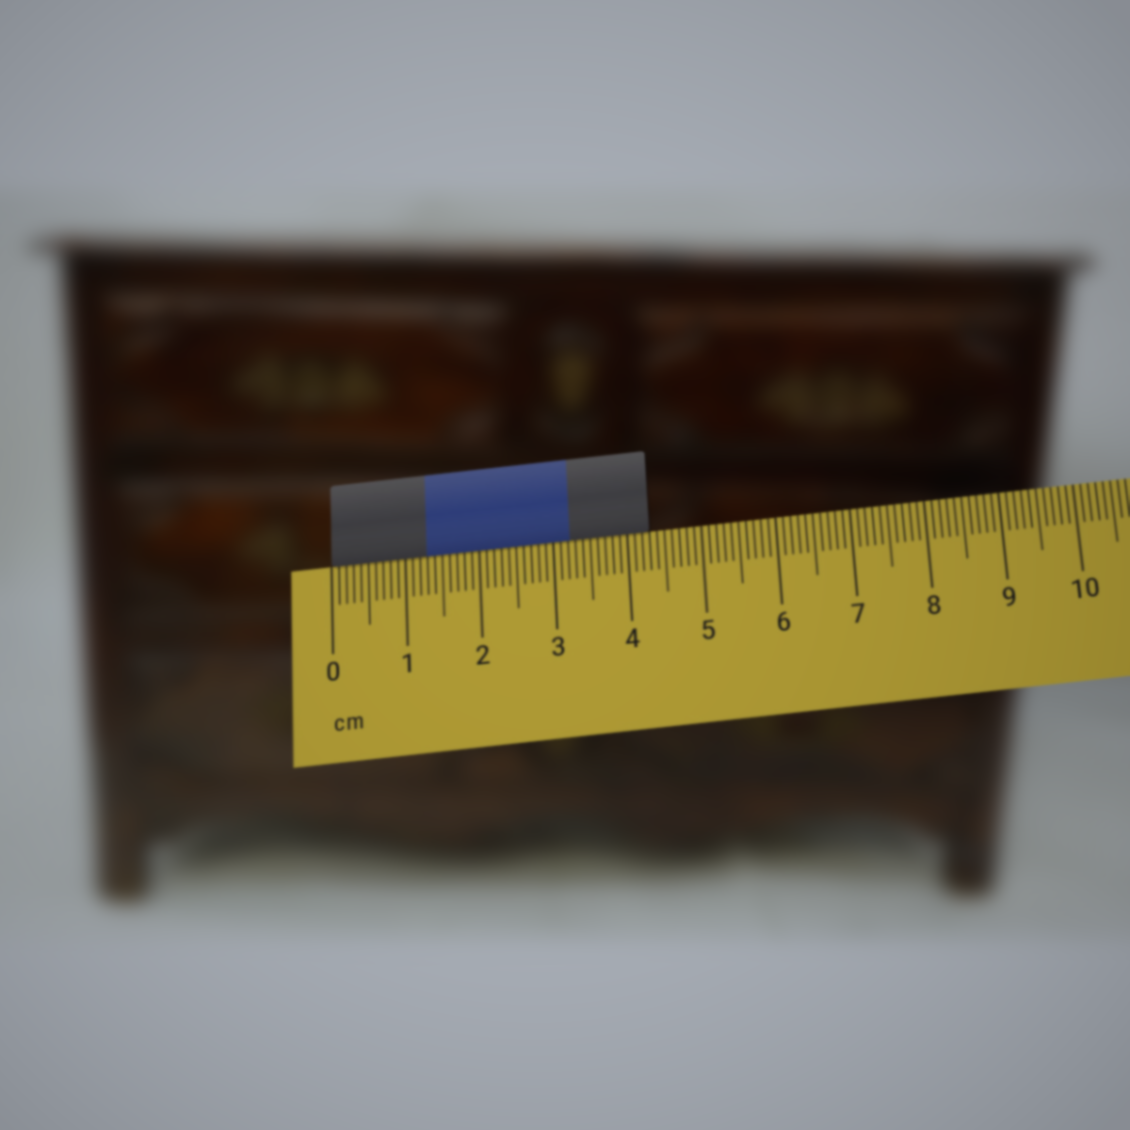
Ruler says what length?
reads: 4.3 cm
